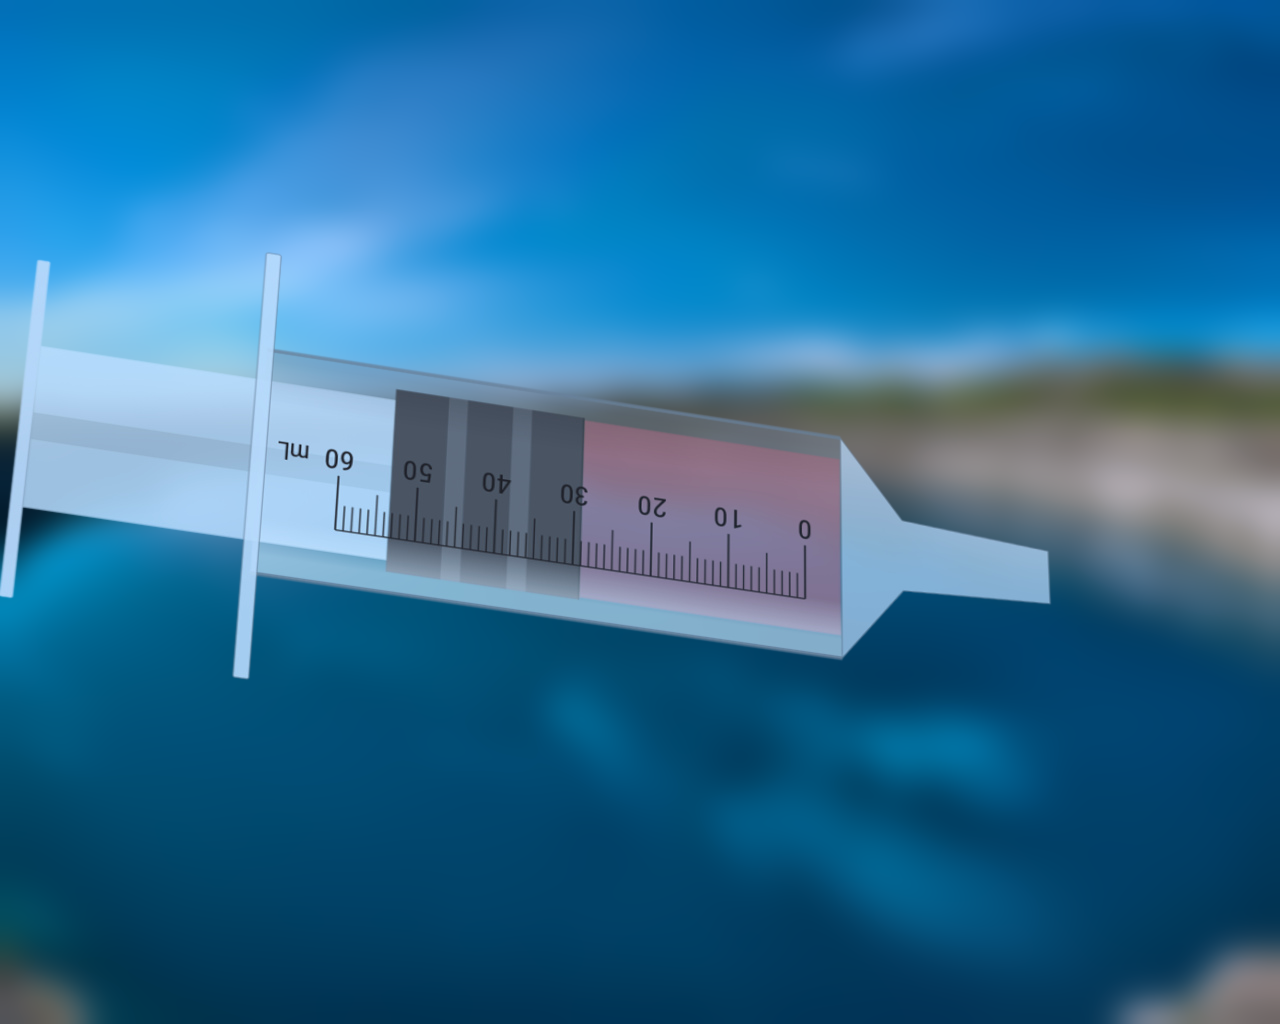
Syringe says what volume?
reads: 29 mL
